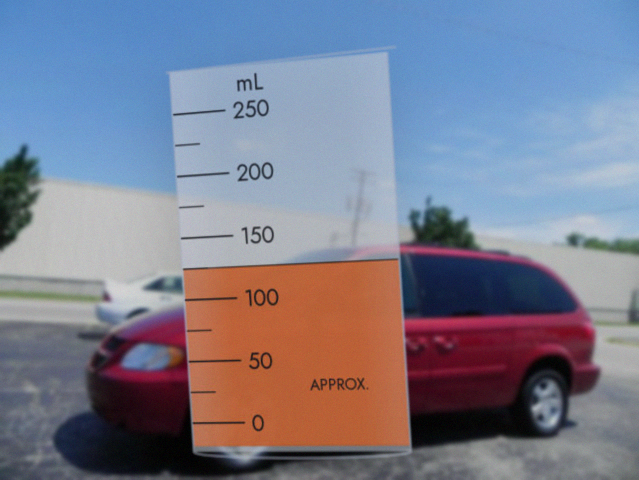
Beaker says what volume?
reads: 125 mL
